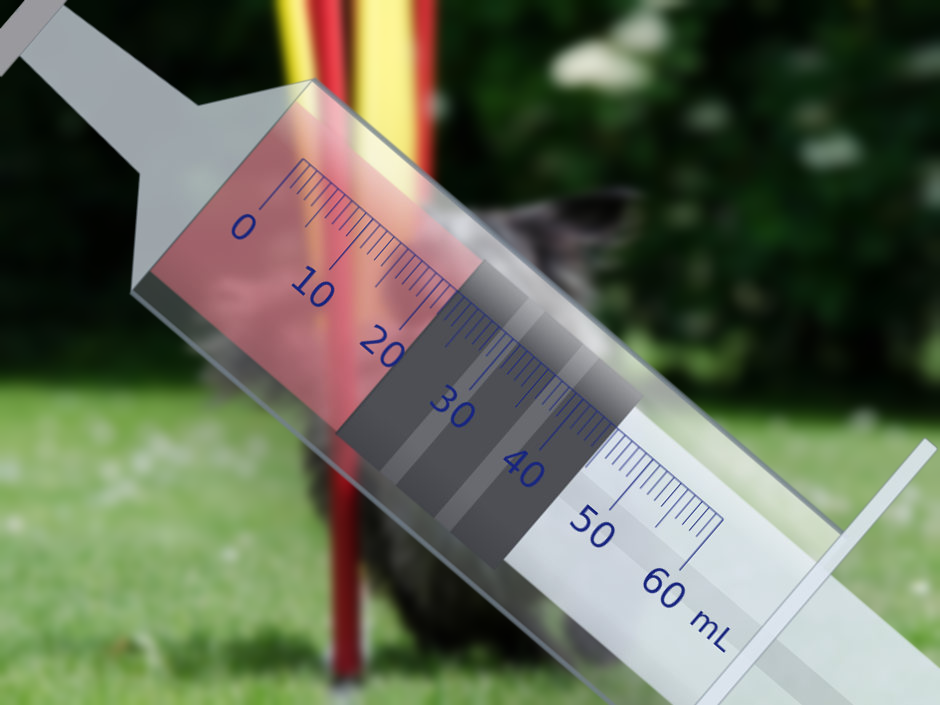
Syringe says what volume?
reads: 22 mL
